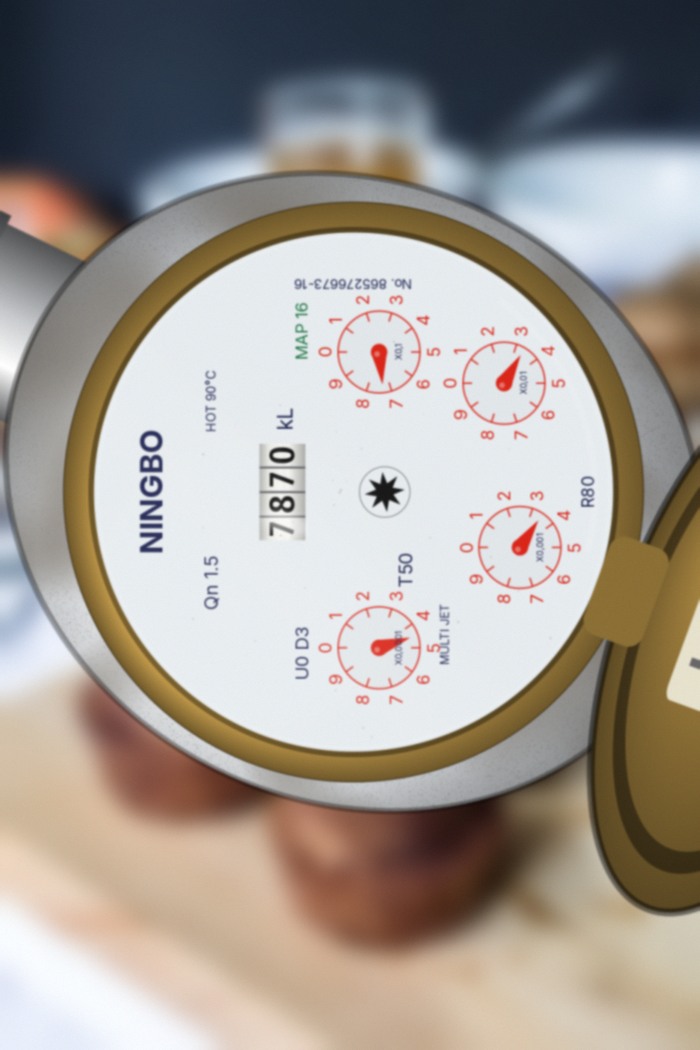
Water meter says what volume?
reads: 7870.7334 kL
